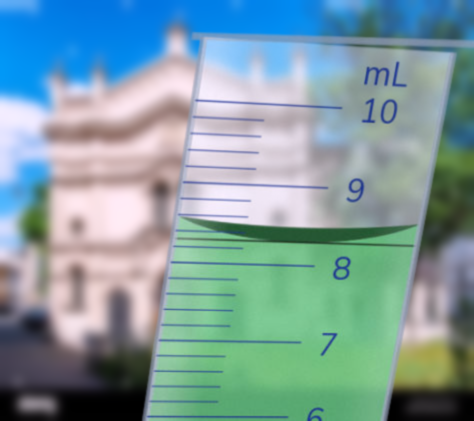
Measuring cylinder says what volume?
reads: 8.3 mL
